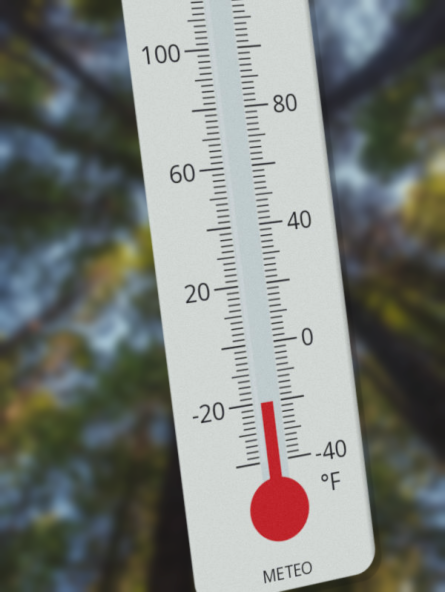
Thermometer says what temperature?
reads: -20 °F
